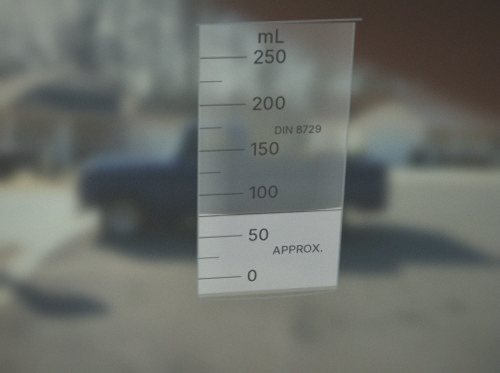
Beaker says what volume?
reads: 75 mL
